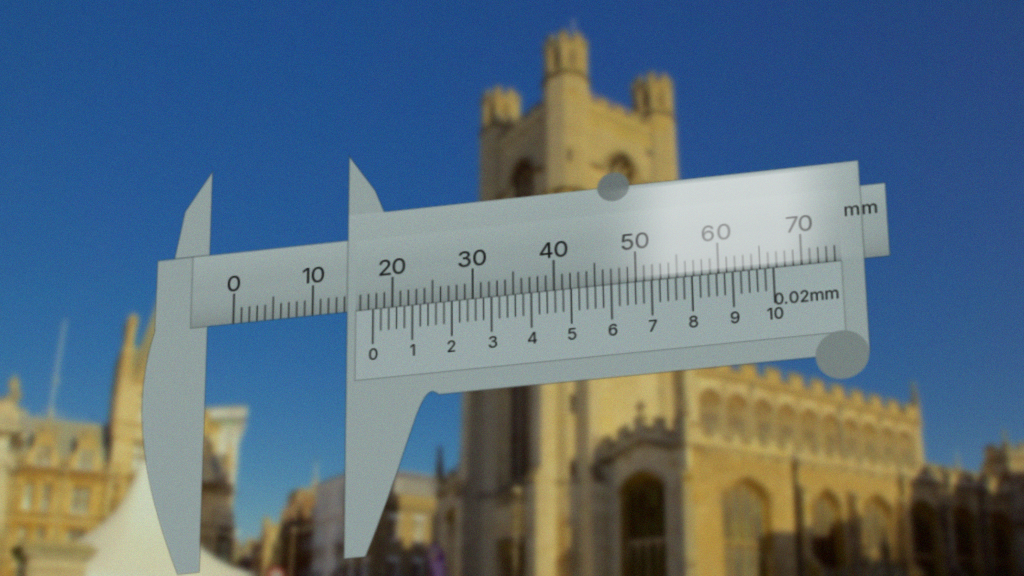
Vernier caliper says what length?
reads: 17.6 mm
